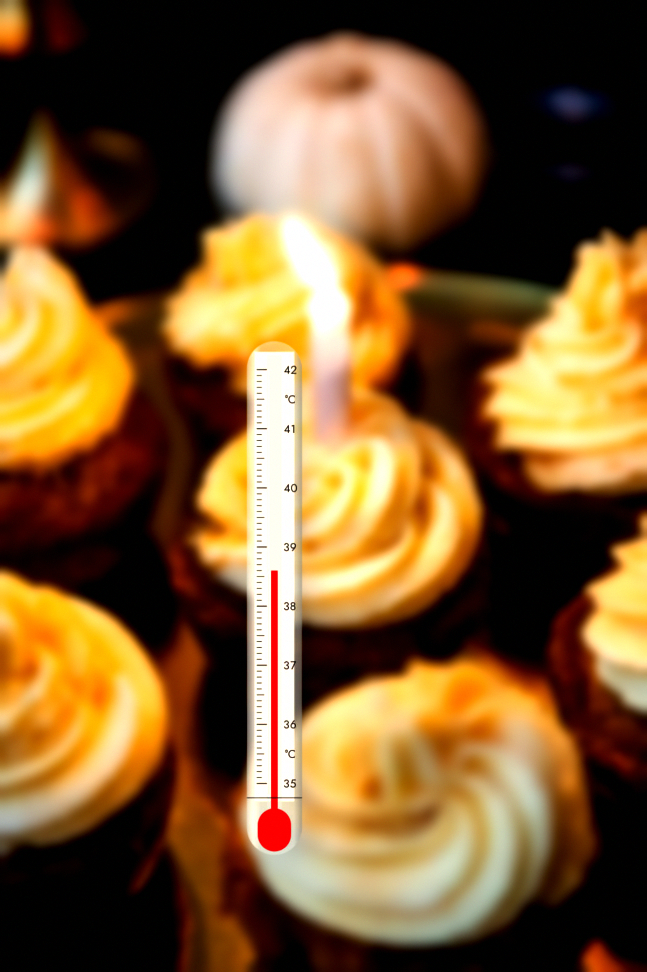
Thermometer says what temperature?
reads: 38.6 °C
